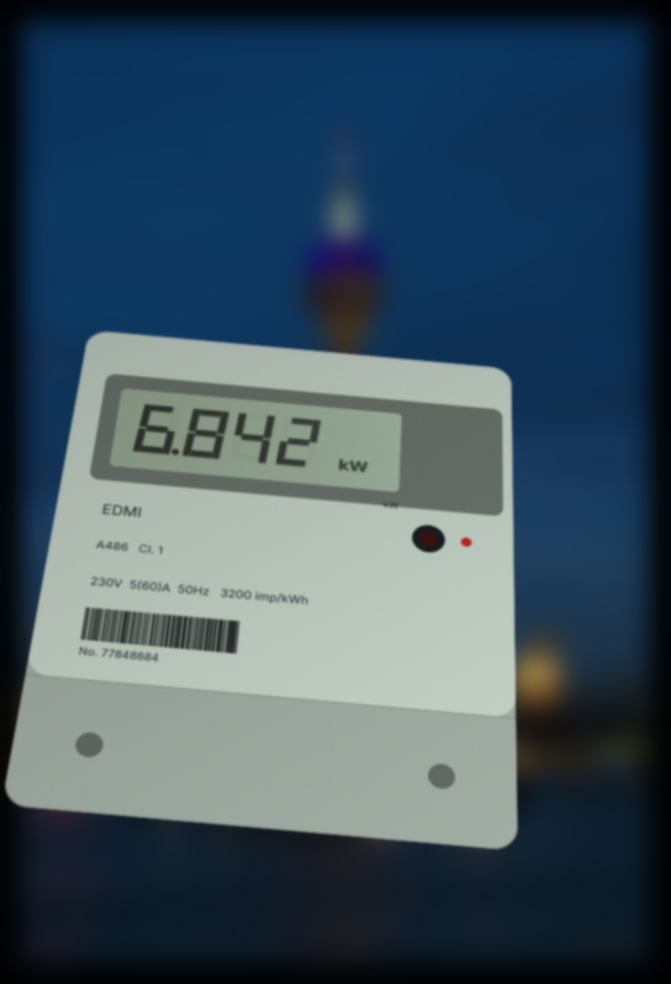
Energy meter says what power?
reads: 6.842 kW
